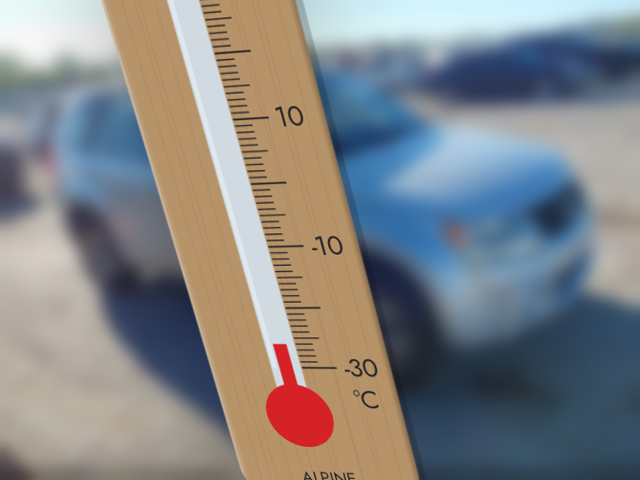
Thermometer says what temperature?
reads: -26 °C
